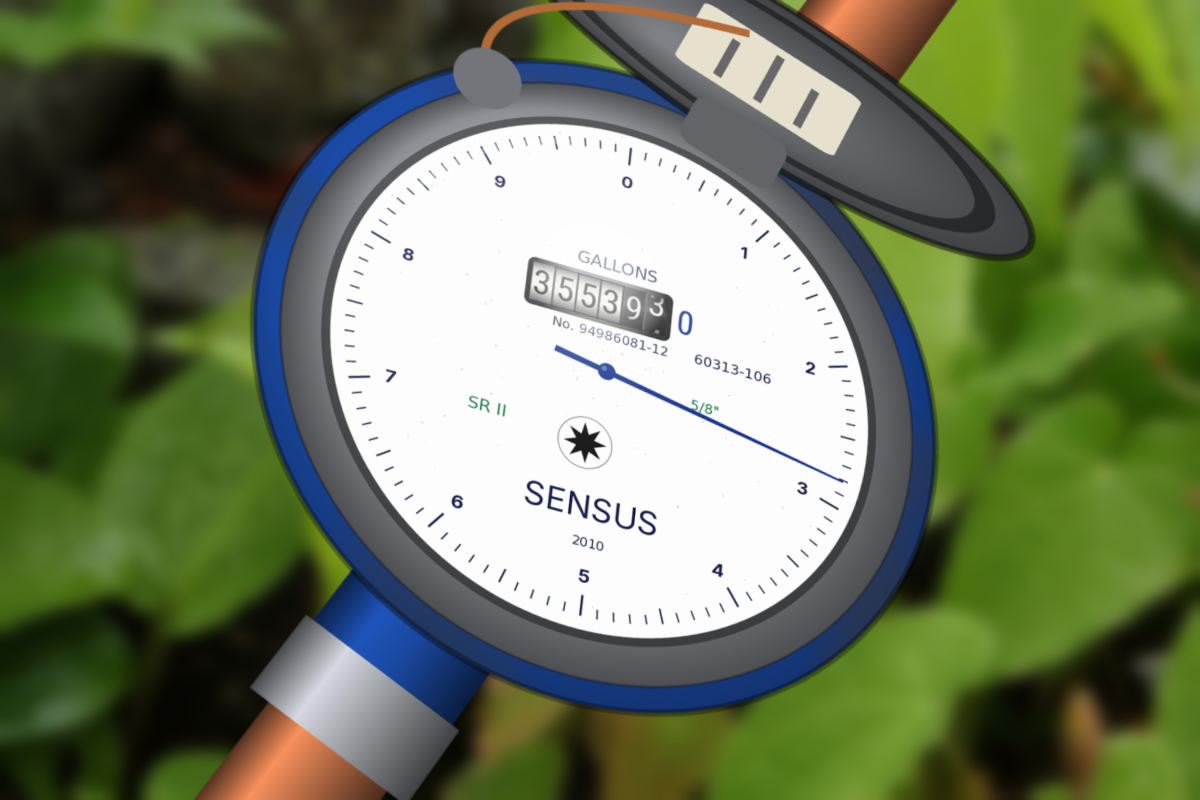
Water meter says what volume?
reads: 3553932.8 gal
